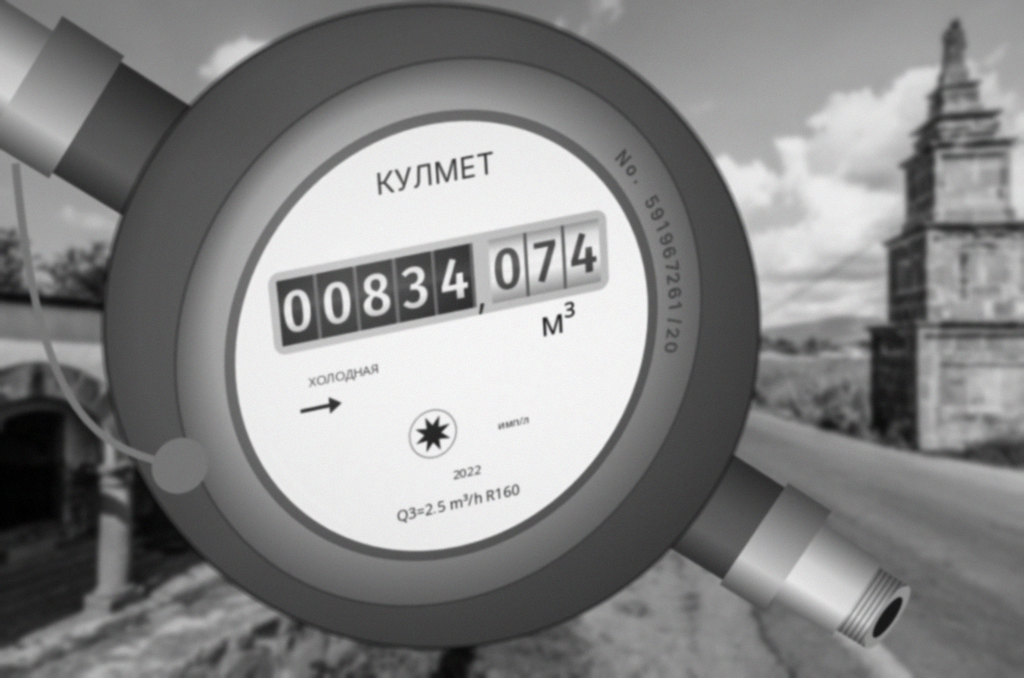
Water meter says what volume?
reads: 834.074 m³
